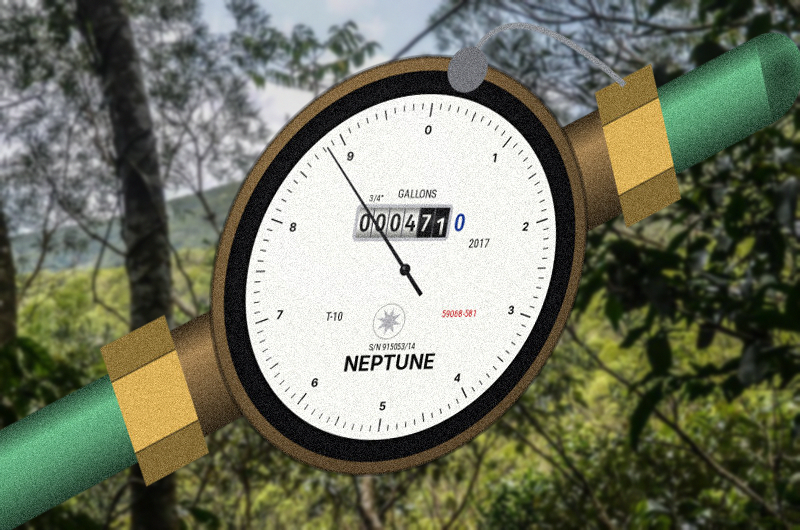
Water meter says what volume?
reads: 4708.8 gal
